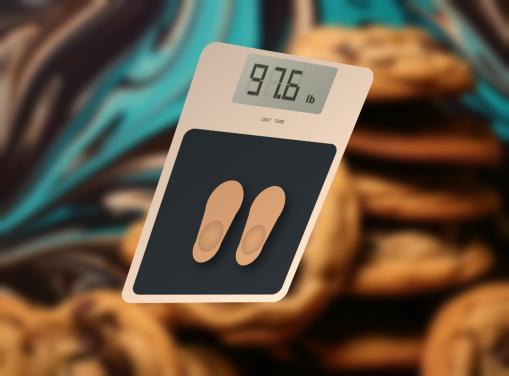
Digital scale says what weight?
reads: 97.6 lb
